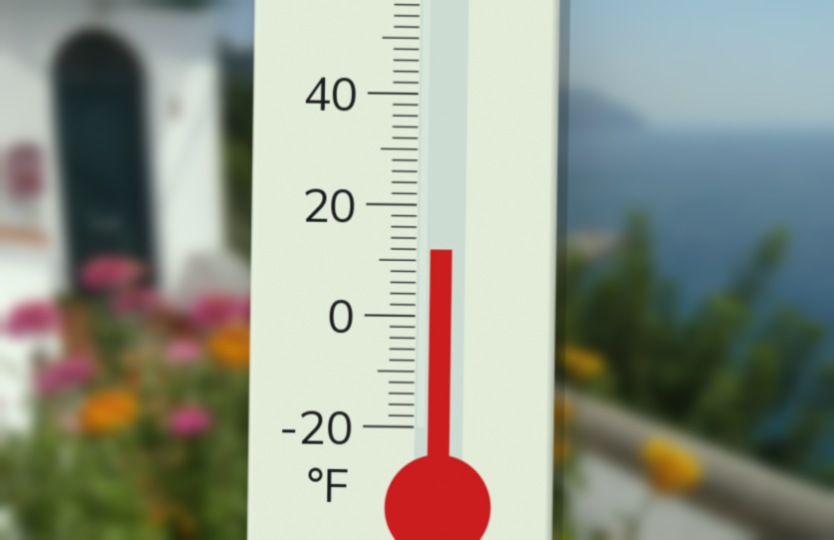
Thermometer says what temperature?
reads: 12 °F
